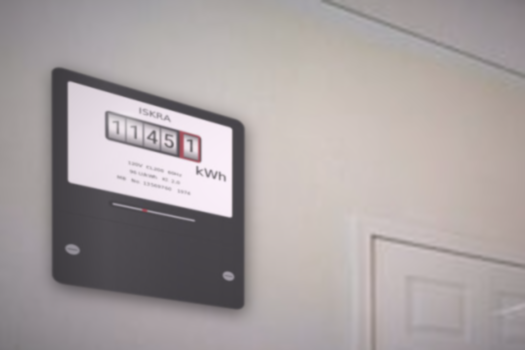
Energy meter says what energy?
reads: 1145.1 kWh
